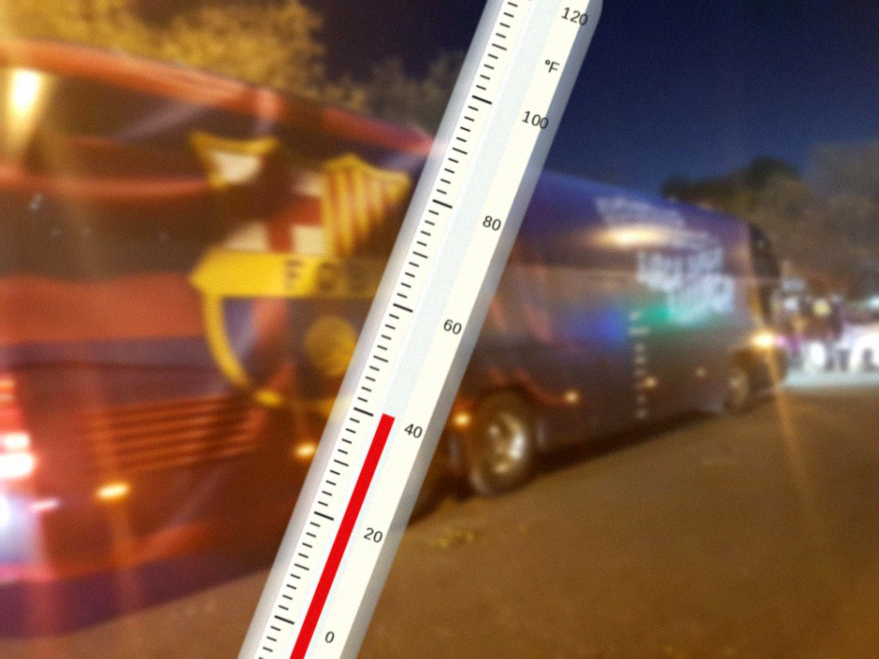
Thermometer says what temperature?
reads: 41 °F
